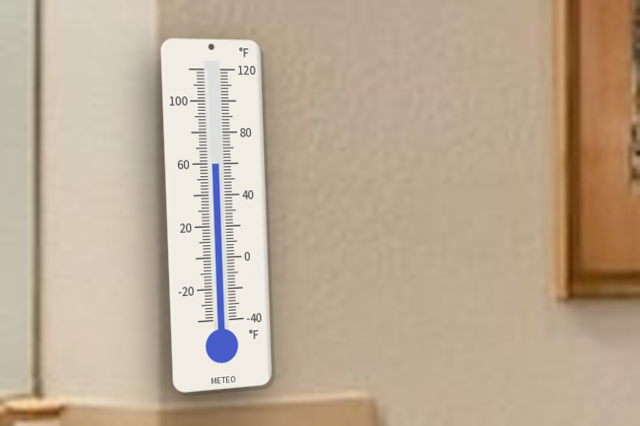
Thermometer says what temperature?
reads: 60 °F
